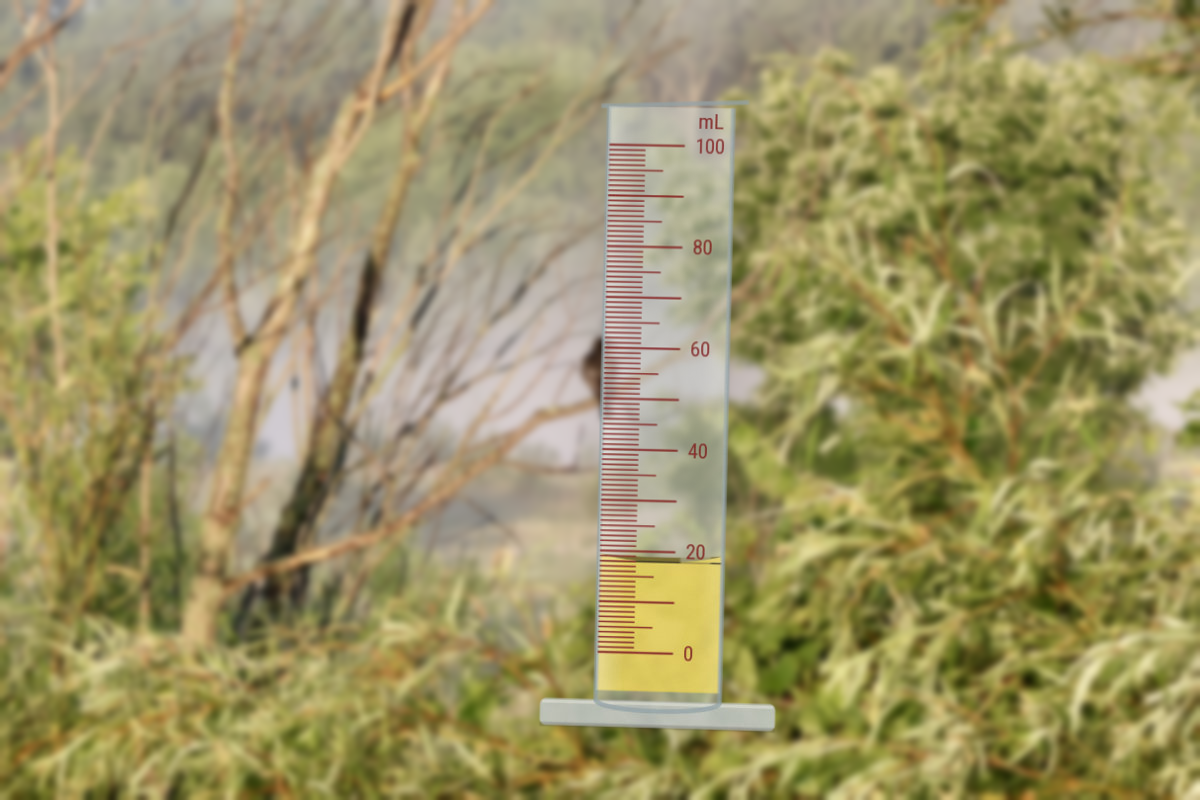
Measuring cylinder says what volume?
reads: 18 mL
